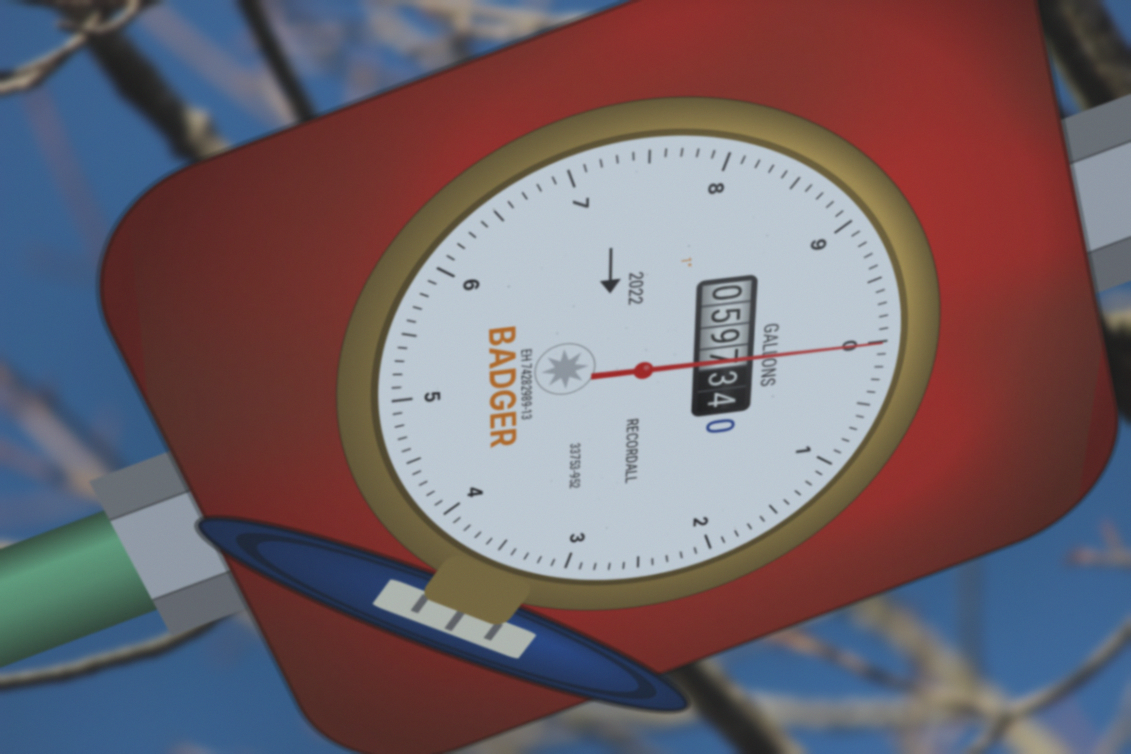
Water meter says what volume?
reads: 597340.0 gal
